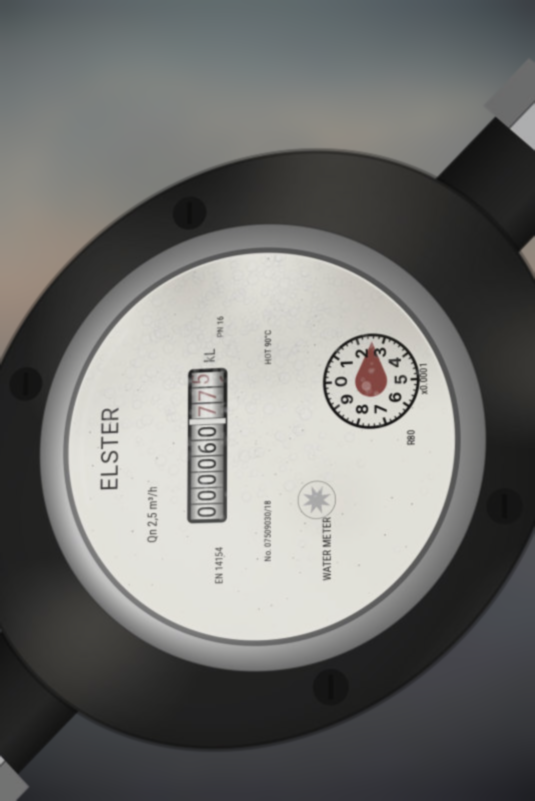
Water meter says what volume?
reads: 60.7752 kL
